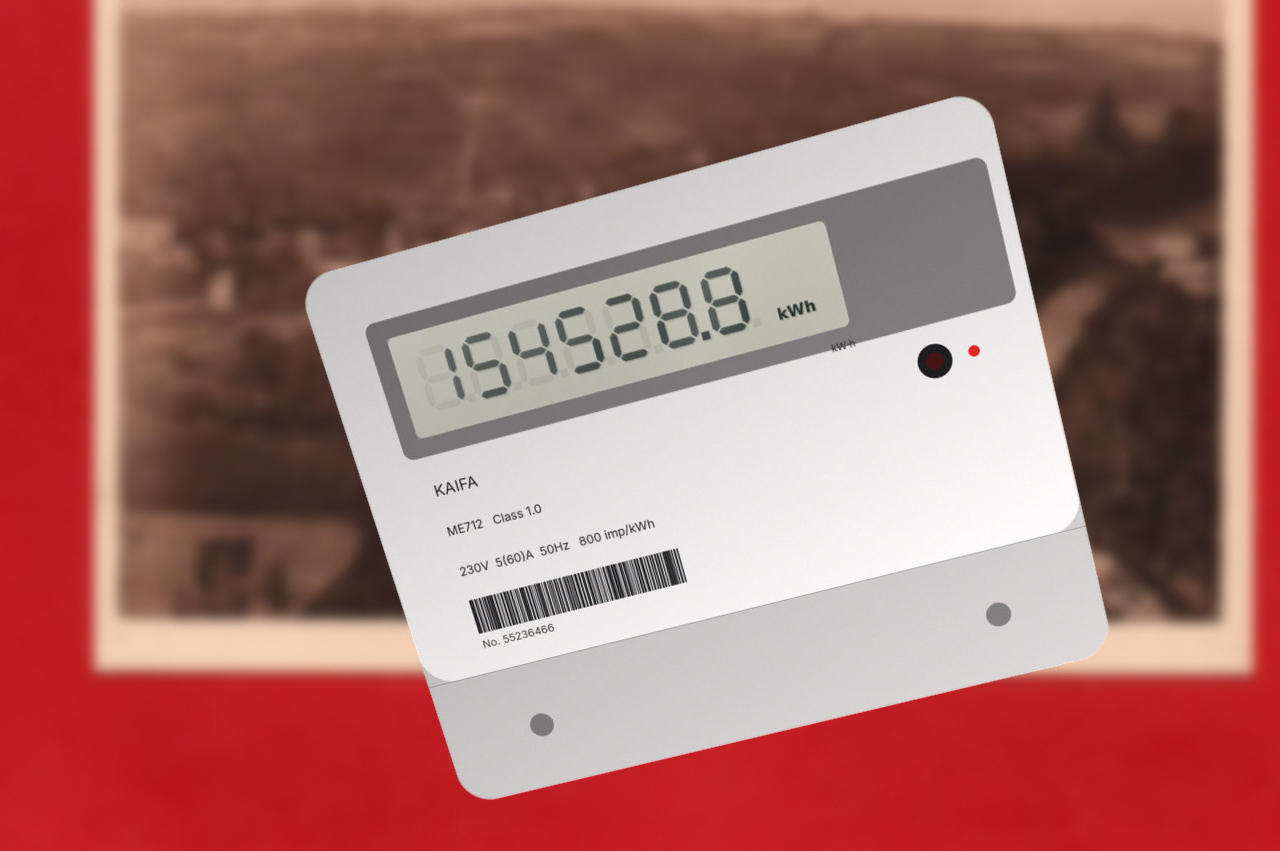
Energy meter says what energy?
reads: 154528.8 kWh
